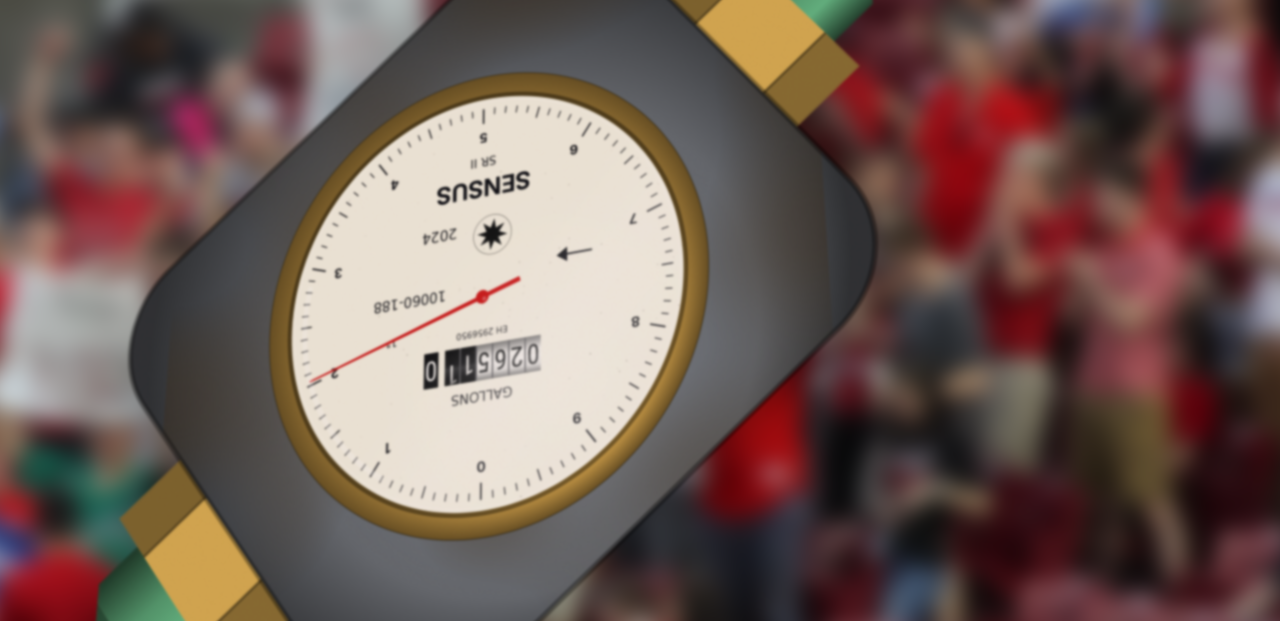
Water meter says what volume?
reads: 265112.0 gal
